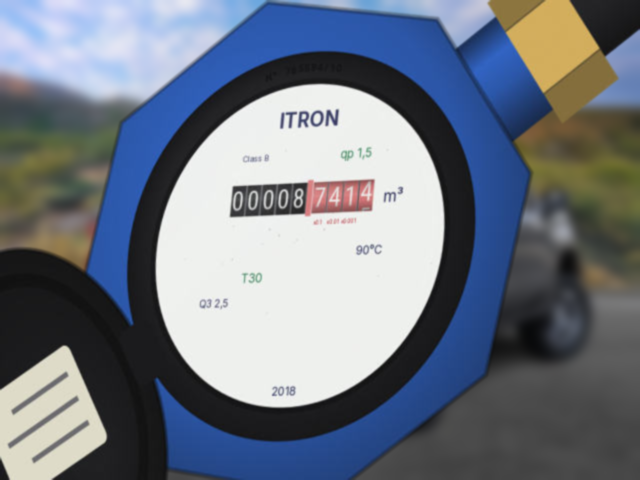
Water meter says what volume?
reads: 8.7414 m³
